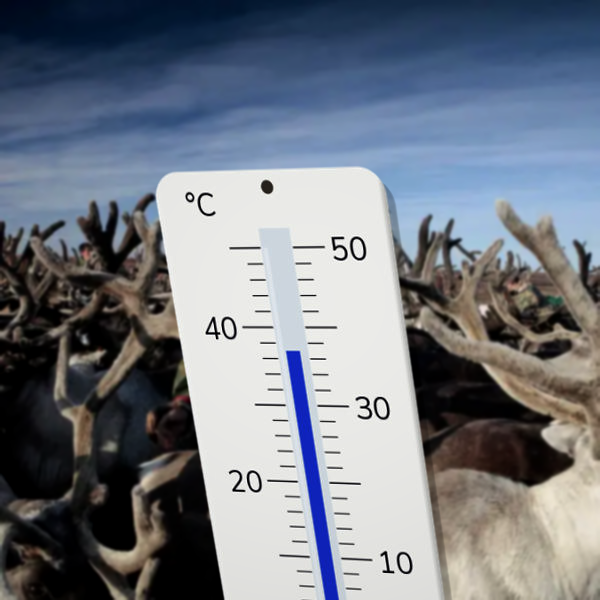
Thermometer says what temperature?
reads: 37 °C
